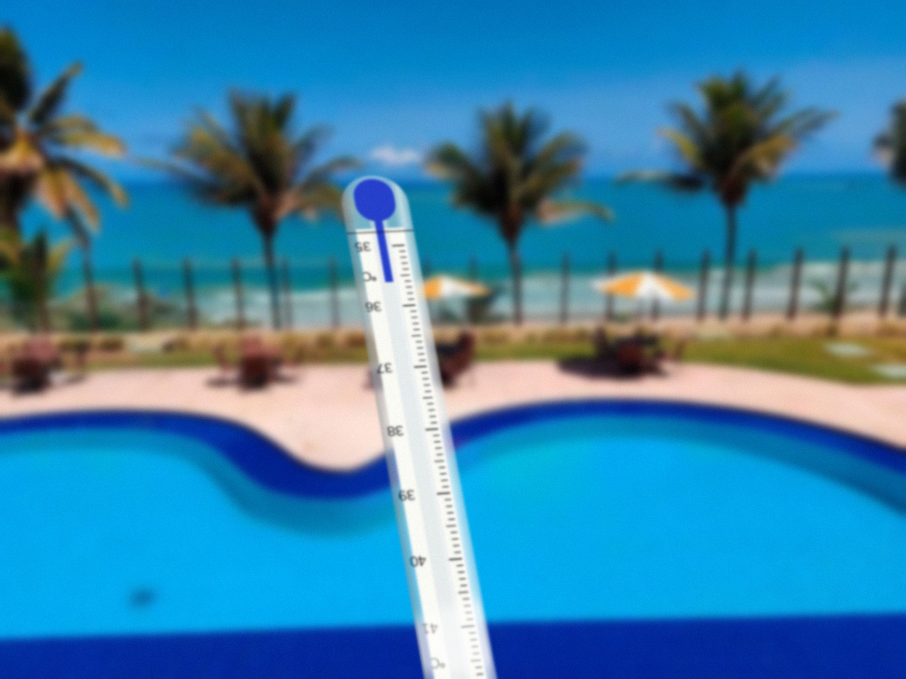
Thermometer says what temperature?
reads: 35.6 °C
